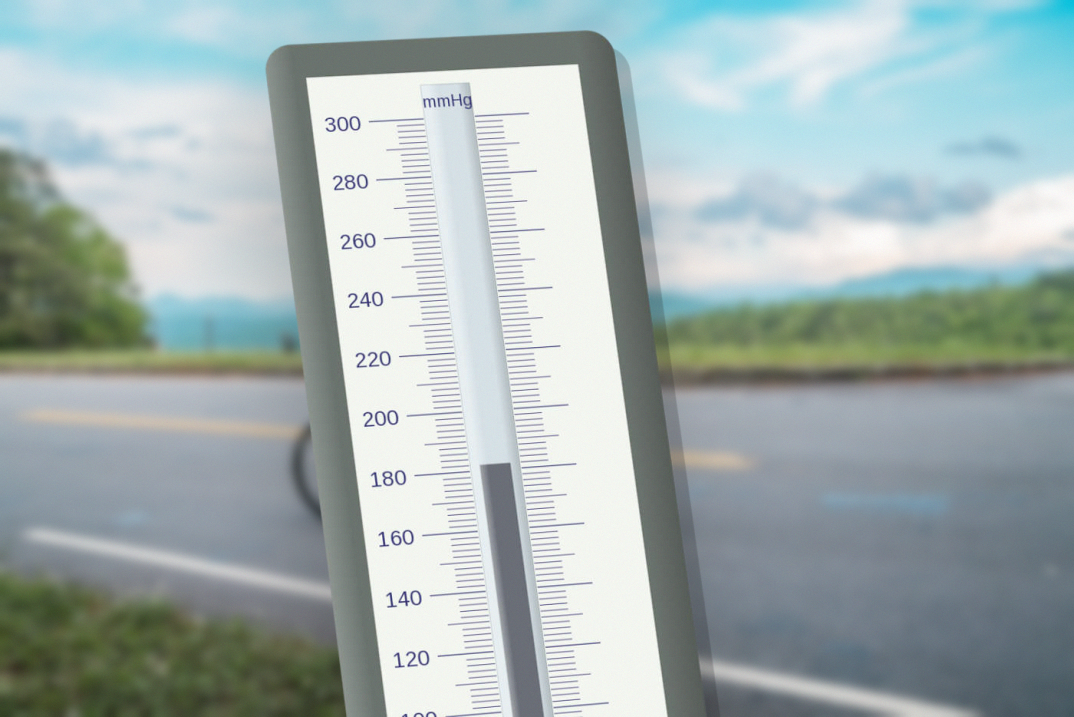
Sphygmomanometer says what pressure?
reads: 182 mmHg
